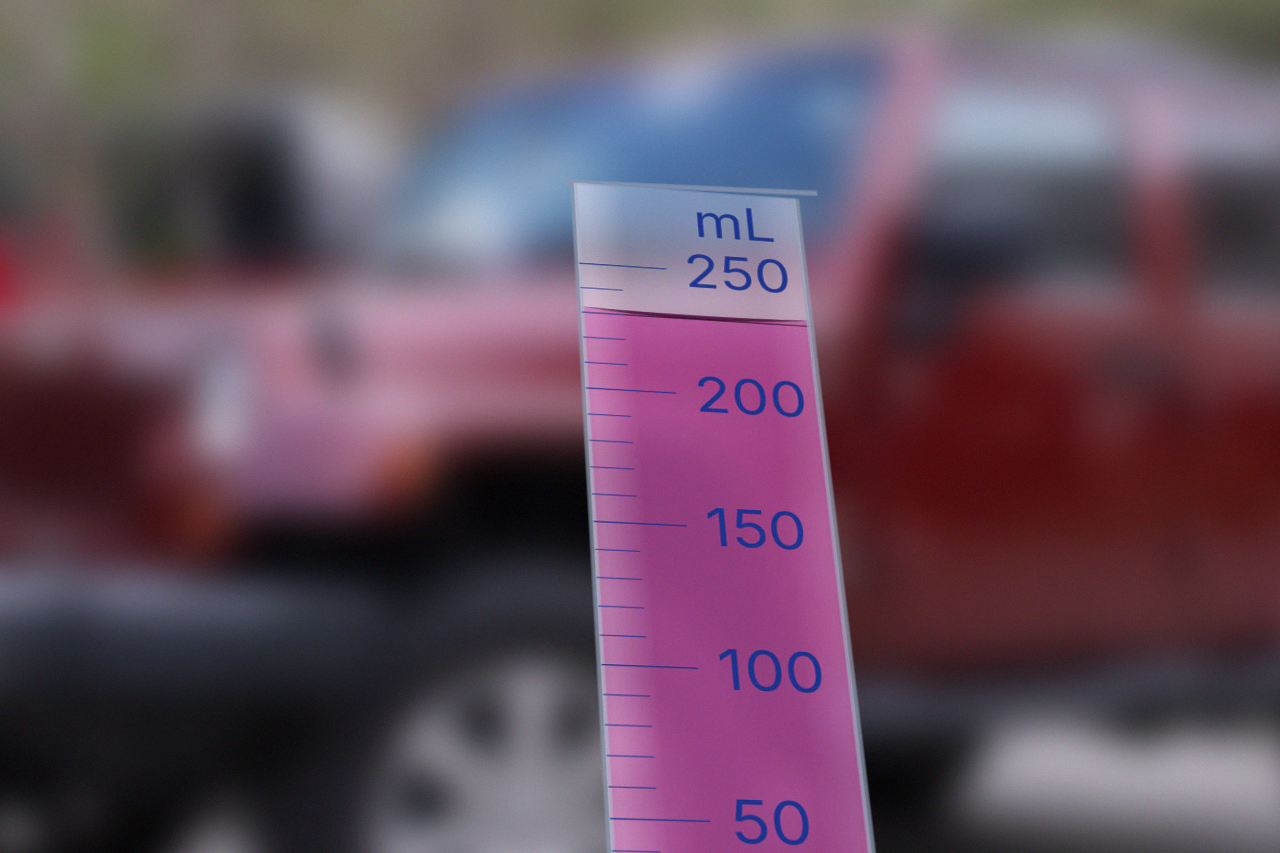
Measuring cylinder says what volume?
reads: 230 mL
